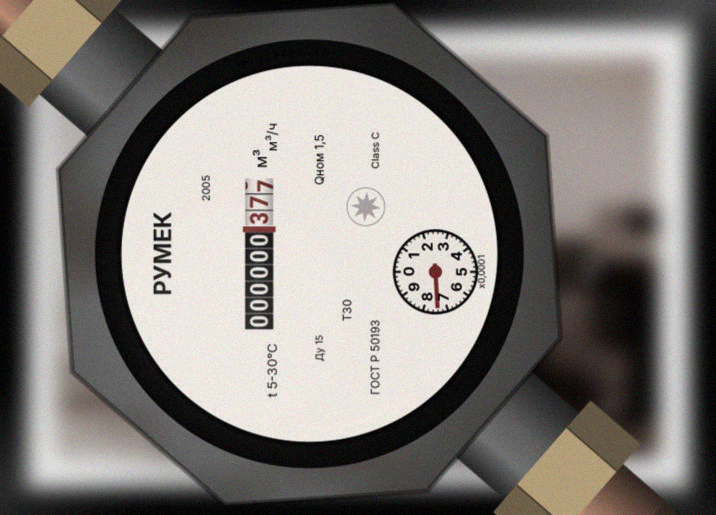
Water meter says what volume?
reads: 0.3767 m³
